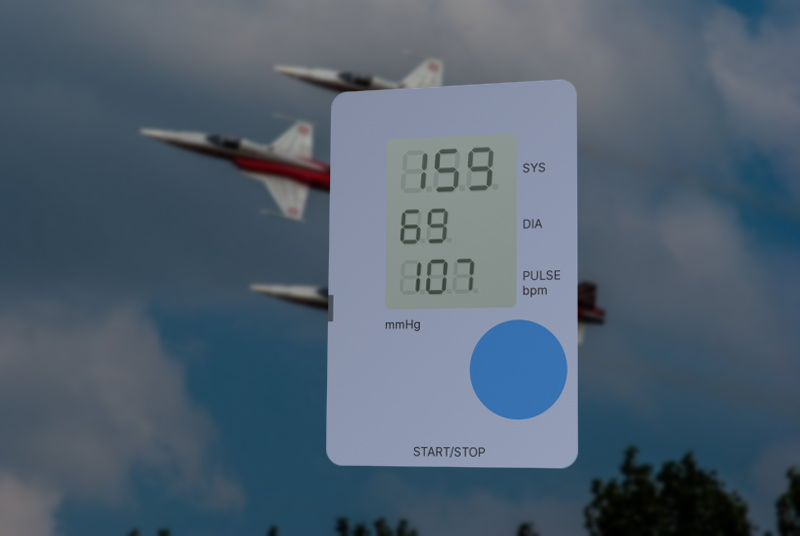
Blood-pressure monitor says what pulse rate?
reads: 107 bpm
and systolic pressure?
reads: 159 mmHg
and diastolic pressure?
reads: 69 mmHg
